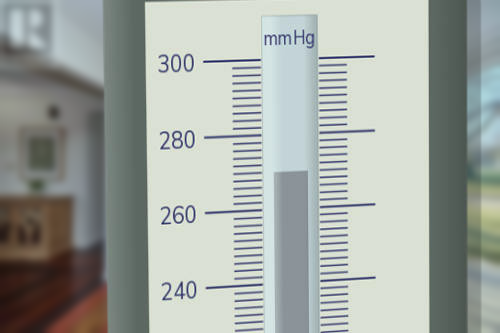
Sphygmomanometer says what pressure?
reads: 270 mmHg
